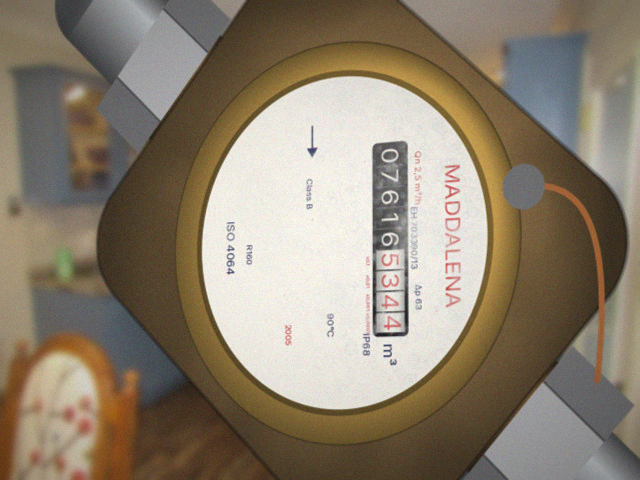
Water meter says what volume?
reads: 7616.5344 m³
